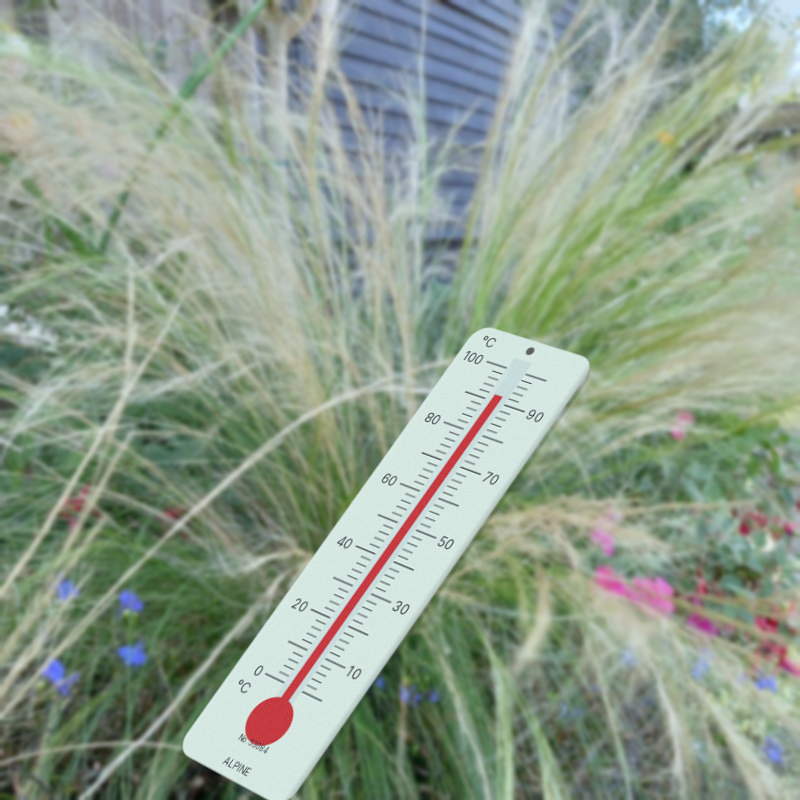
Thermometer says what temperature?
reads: 92 °C
